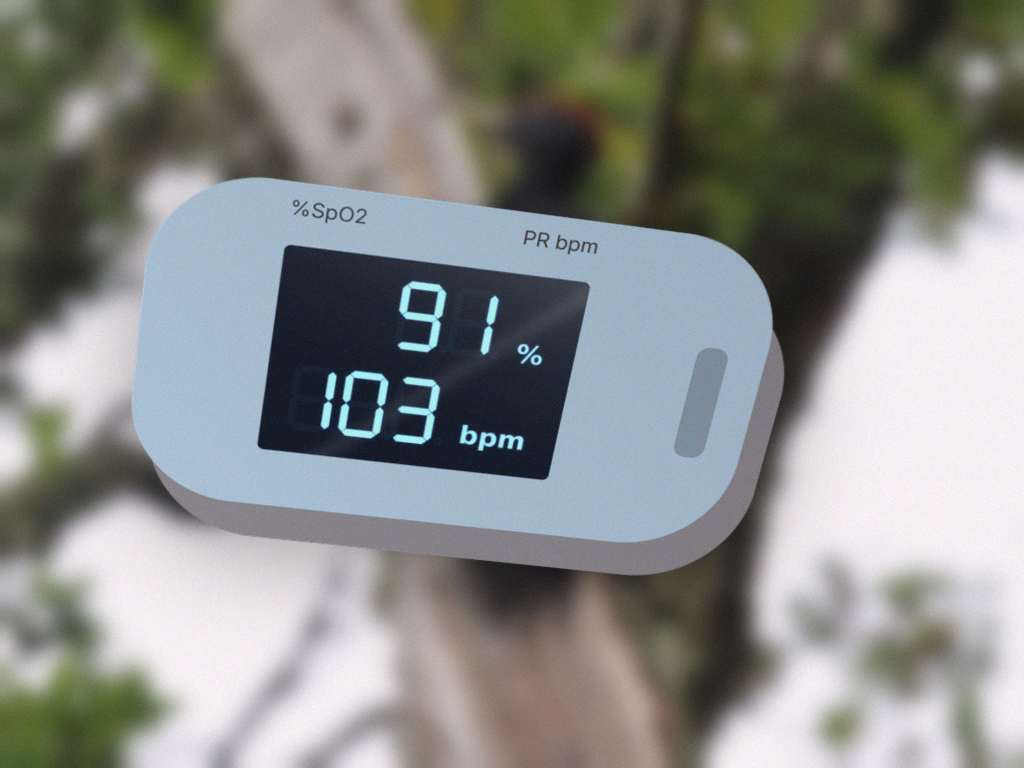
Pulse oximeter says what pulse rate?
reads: 103 bpm
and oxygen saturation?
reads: 91 %
